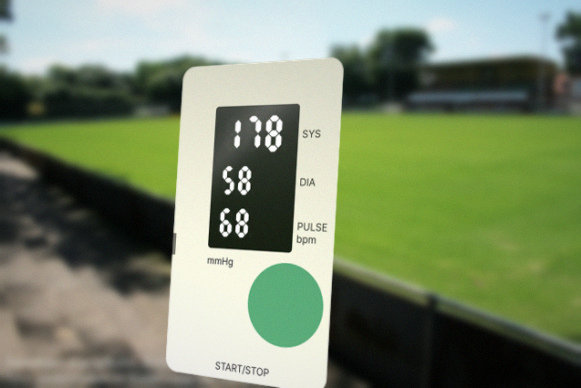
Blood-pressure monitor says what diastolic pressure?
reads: 58 mmHg
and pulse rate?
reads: 68 bpm
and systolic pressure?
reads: 178 mmHg
